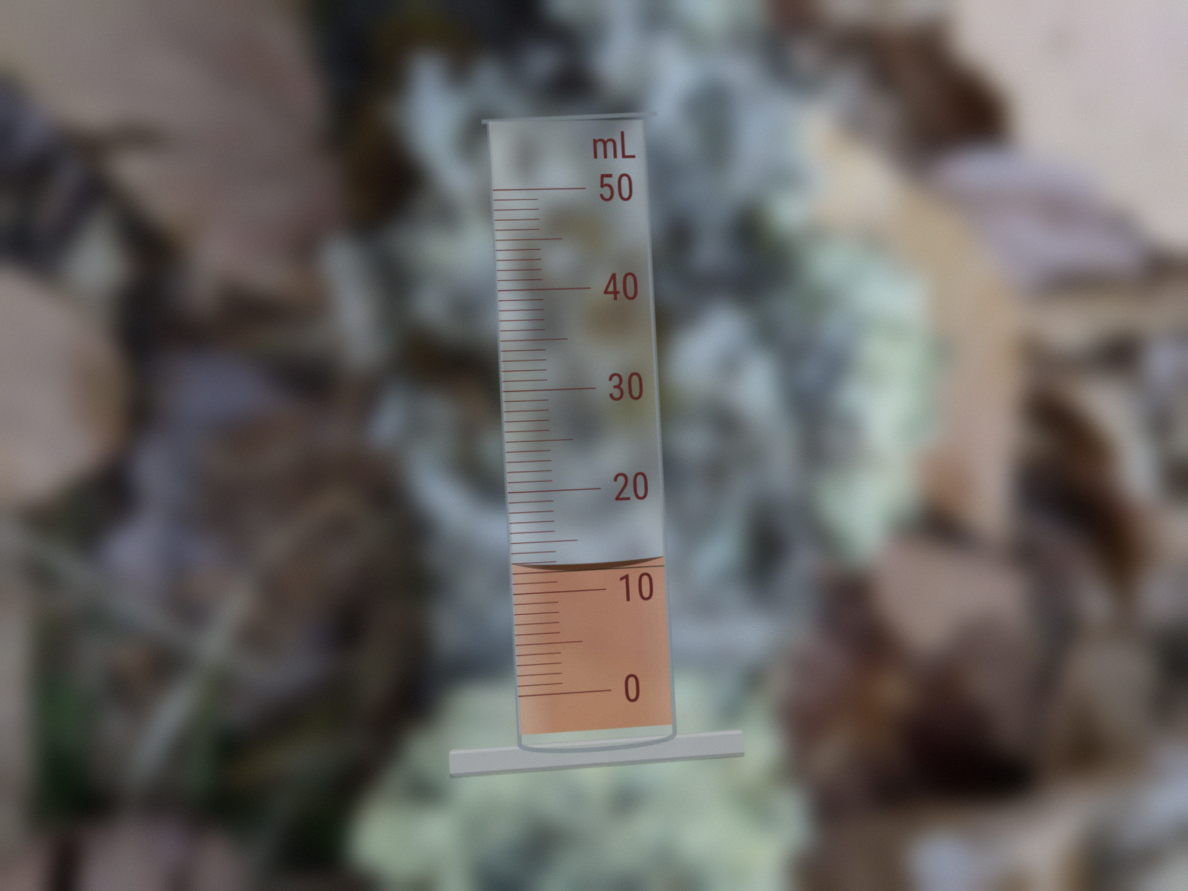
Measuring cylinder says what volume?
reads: 12 mL
